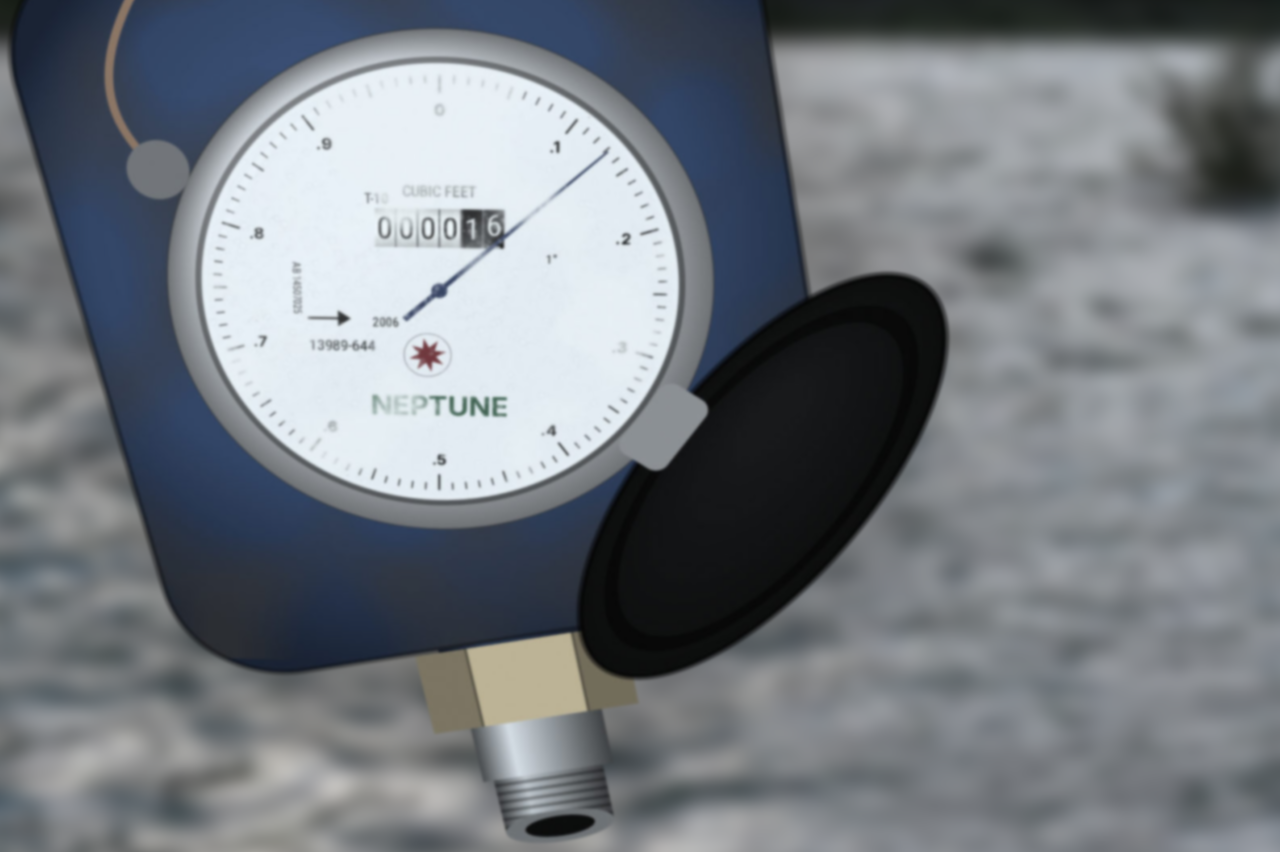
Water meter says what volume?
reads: 16.13 ft³
